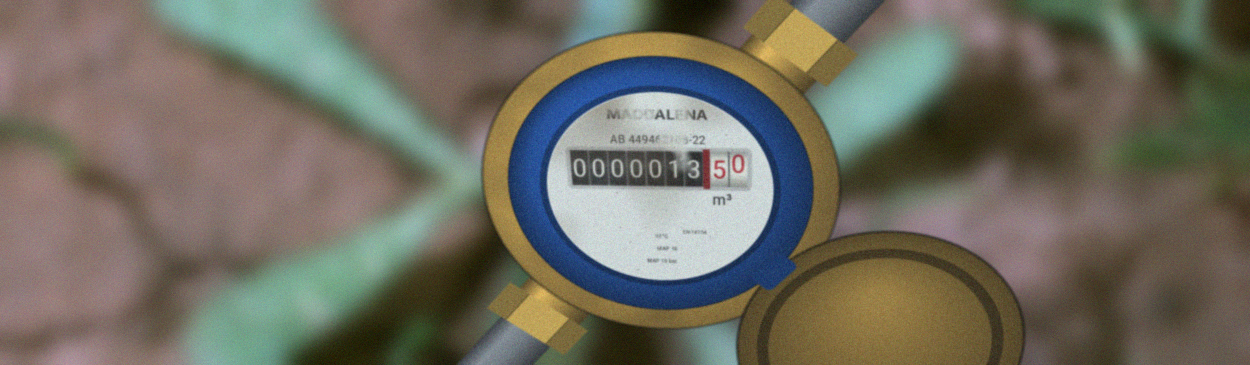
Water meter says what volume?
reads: 13.50 m³
